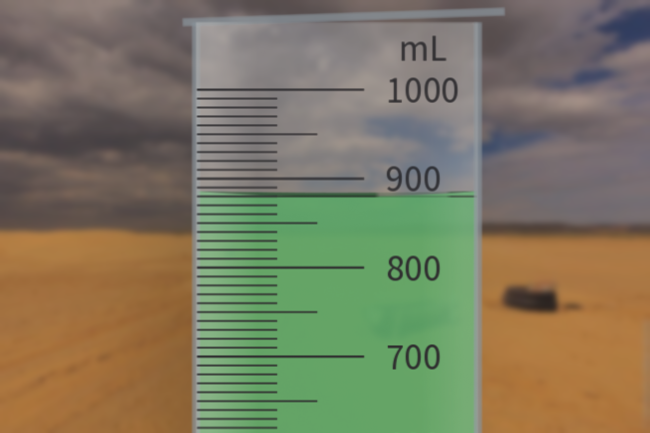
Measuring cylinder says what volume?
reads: 880 mL
